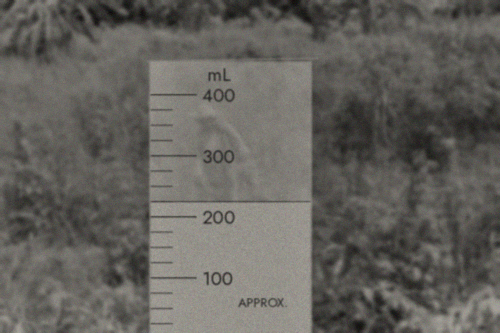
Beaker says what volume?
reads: 225 mL
